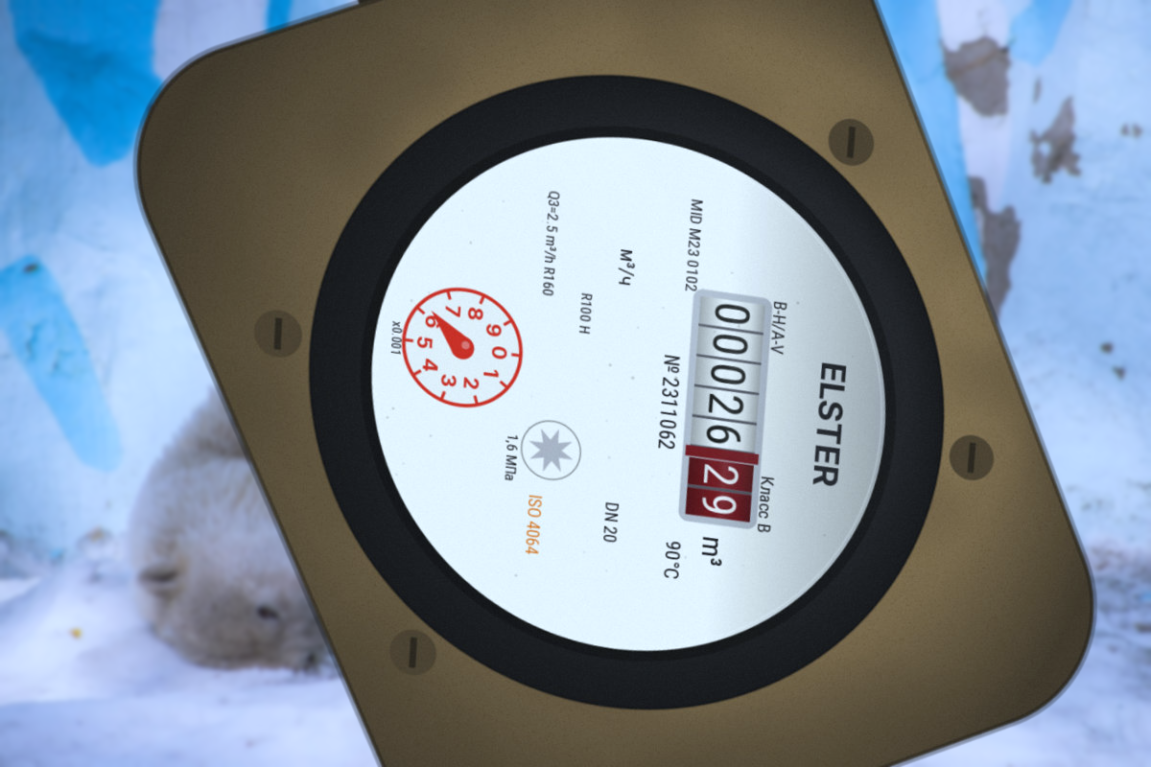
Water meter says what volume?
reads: 26.296 m³
